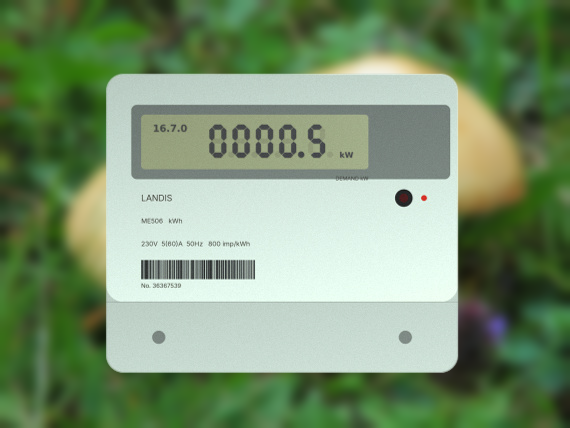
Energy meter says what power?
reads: 0.5 kW
